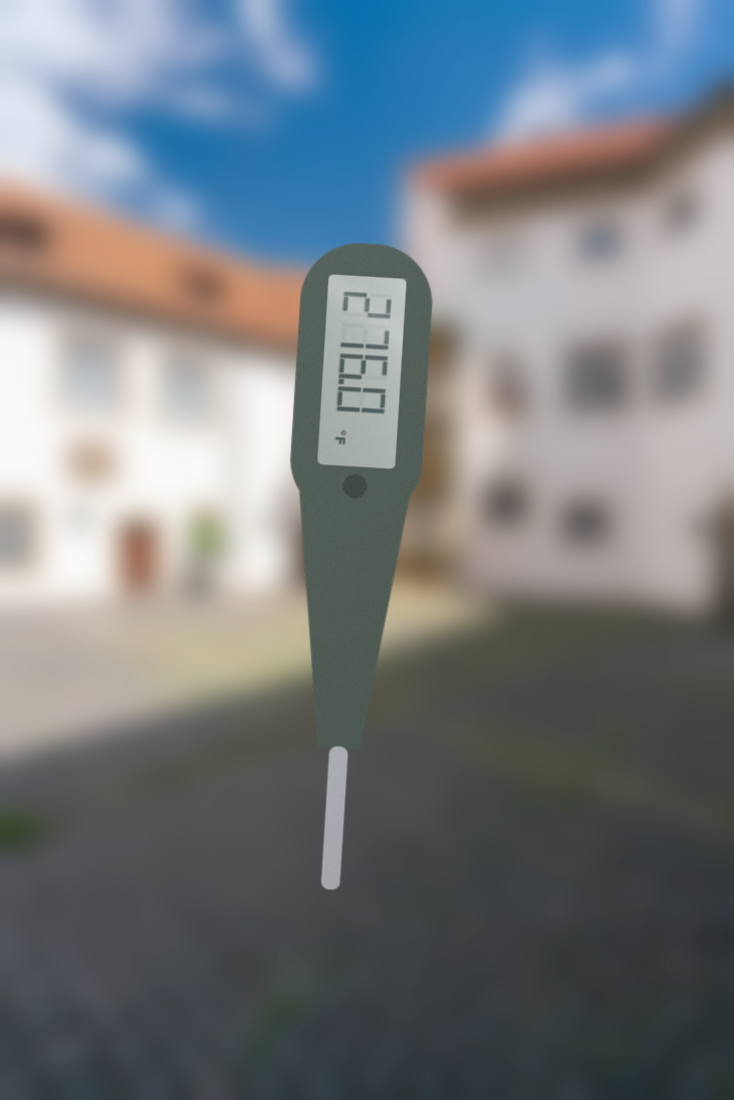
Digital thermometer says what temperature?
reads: 276.0 °F
